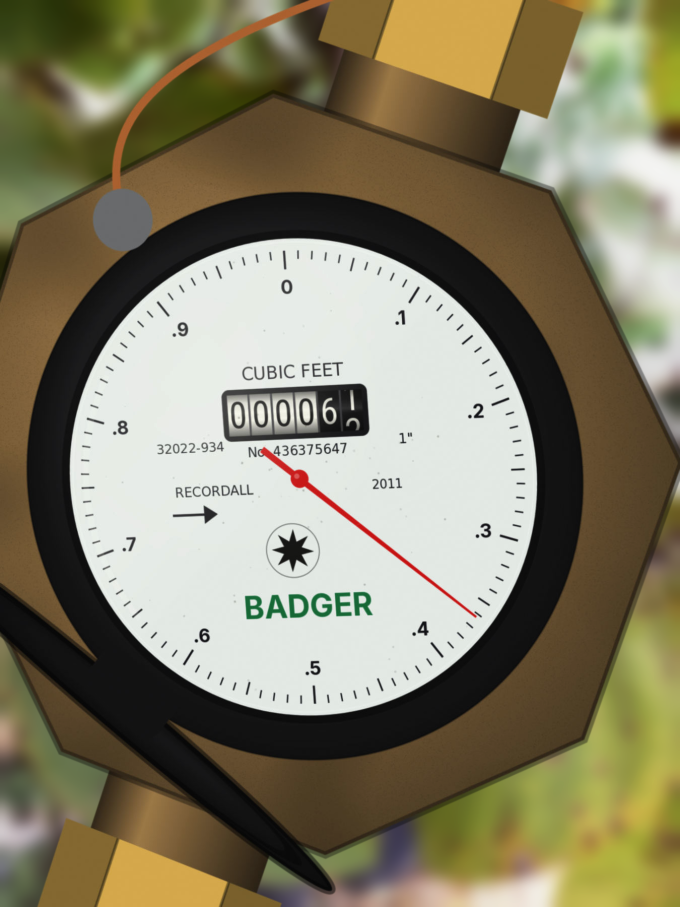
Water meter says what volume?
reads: 61.36 ft³
